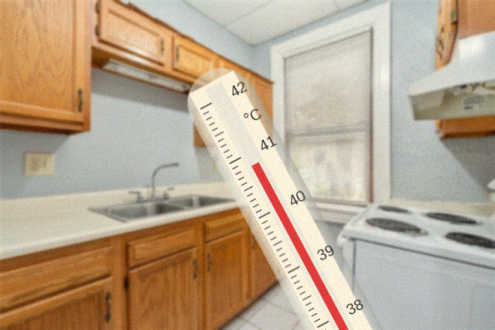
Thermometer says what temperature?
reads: 40.8 °C
